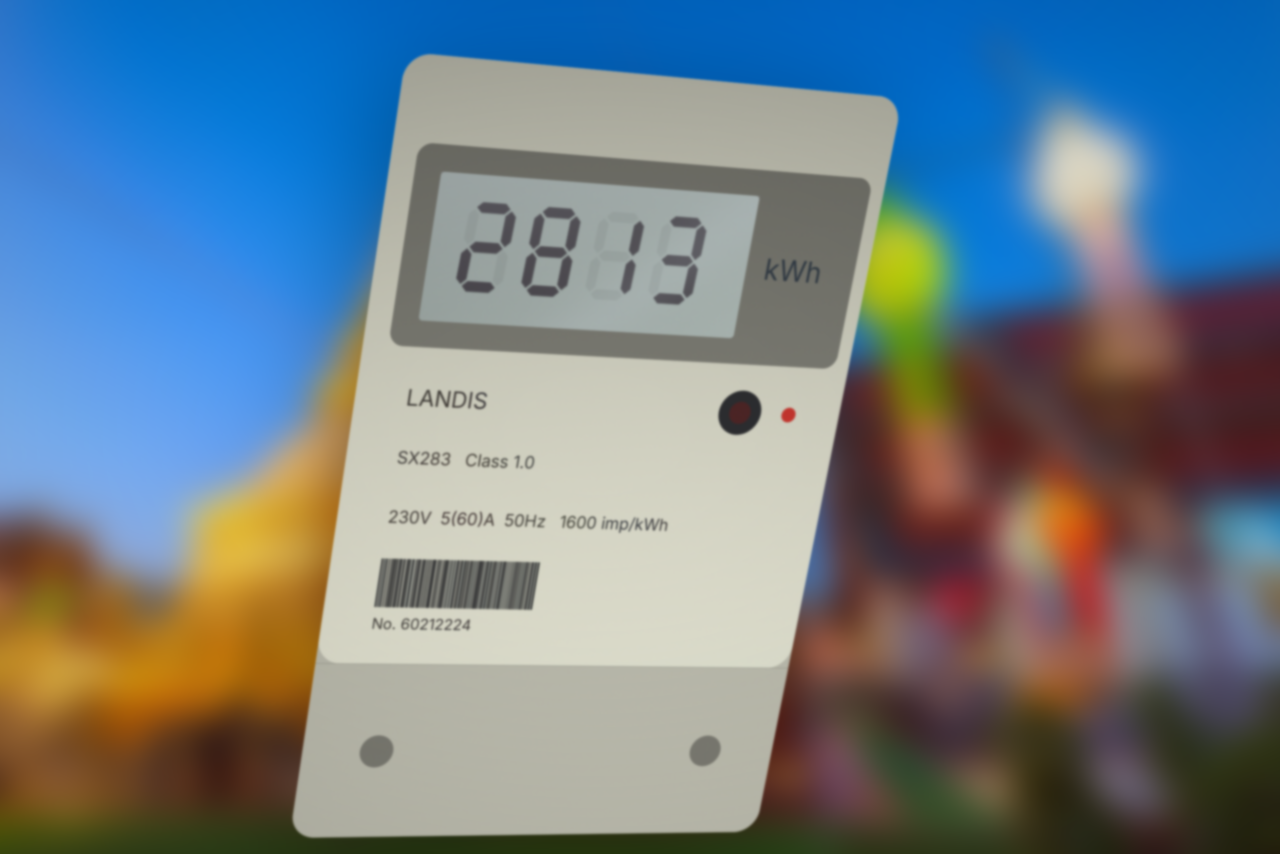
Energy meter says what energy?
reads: 2813 kWh
